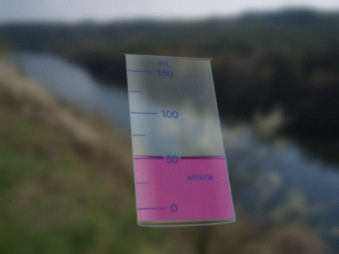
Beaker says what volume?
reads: 50 mL
